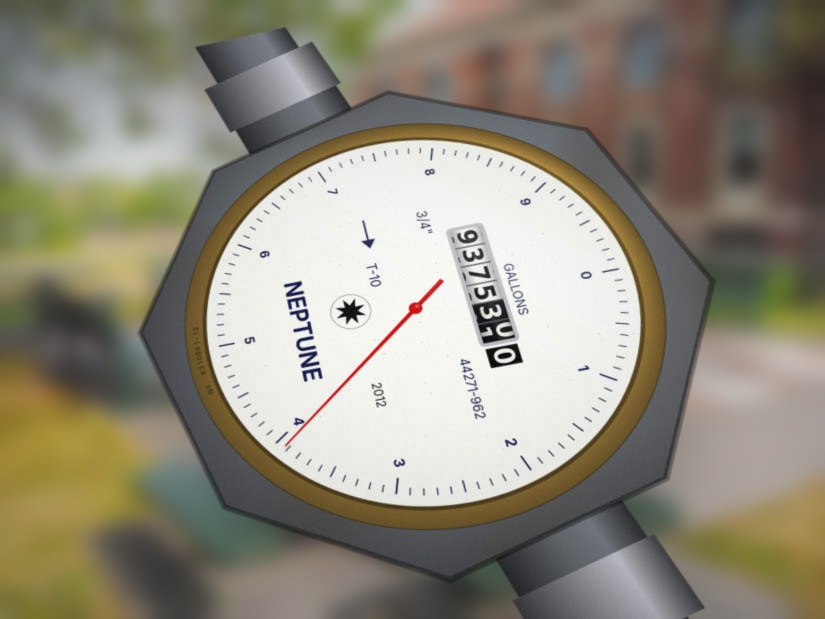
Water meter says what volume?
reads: 9375303.9 gal
